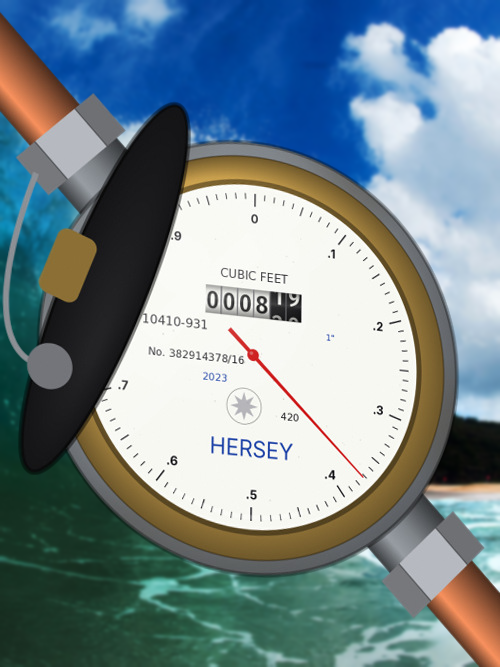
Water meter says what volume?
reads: 819.37 ft³
